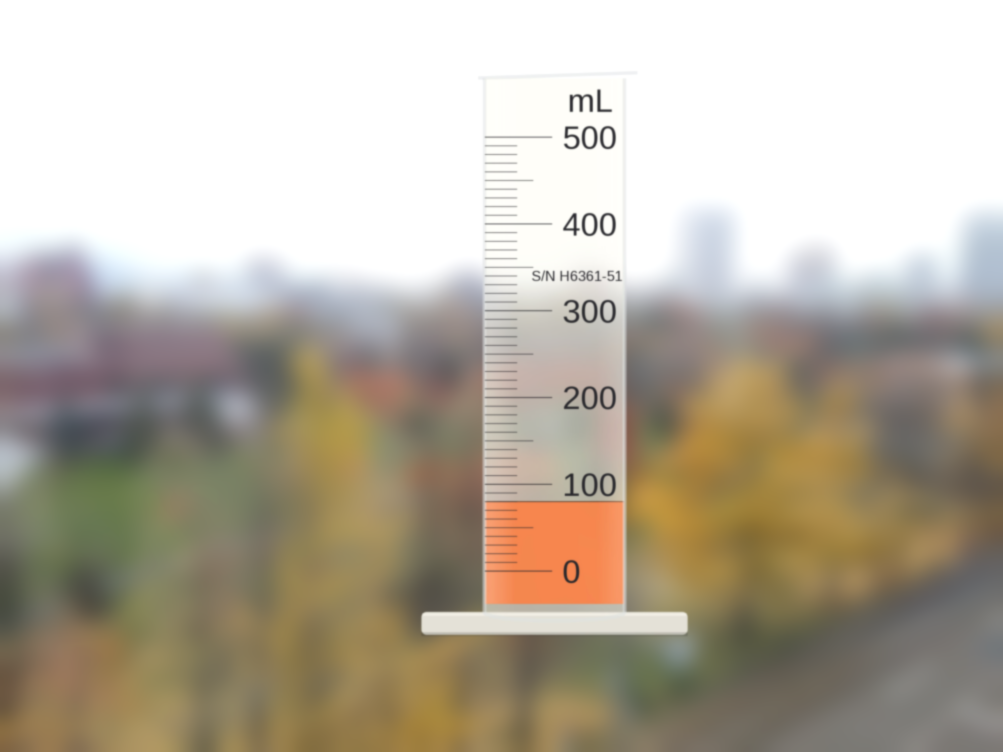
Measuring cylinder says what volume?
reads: 80 mL
